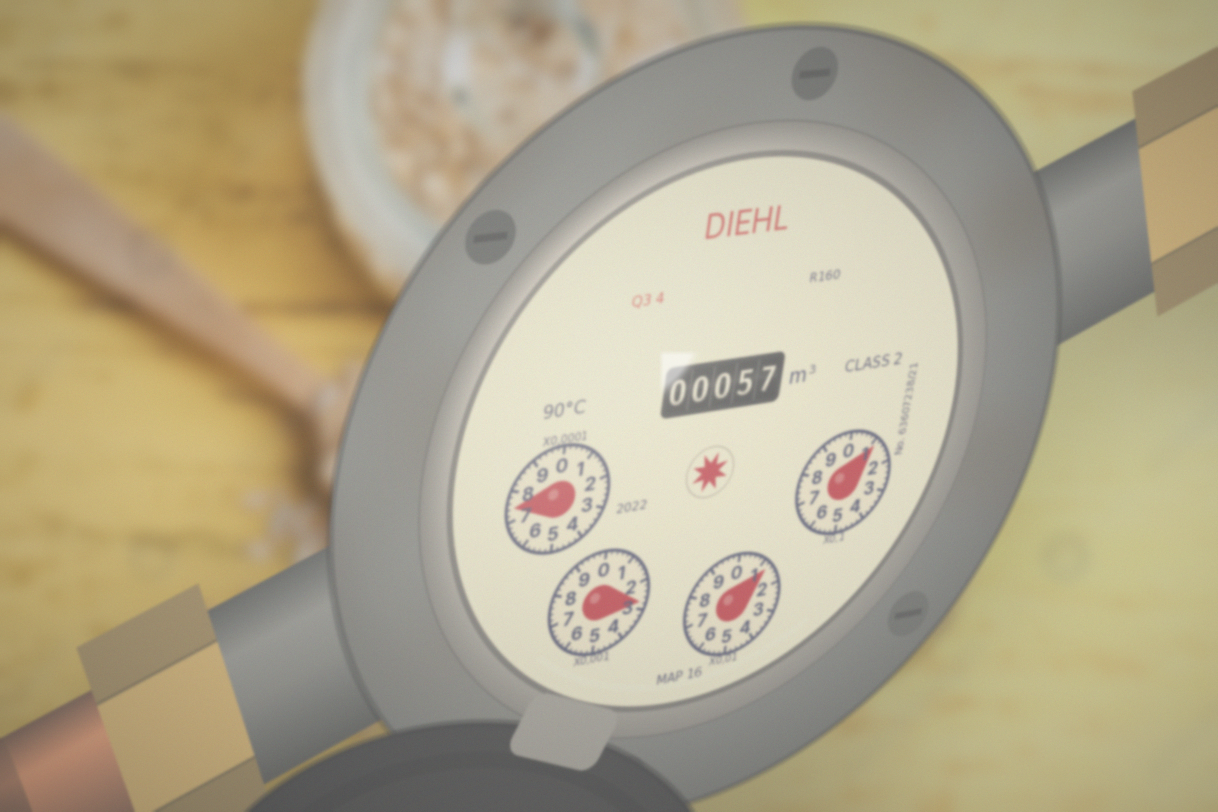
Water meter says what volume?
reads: 57.1127 m³
